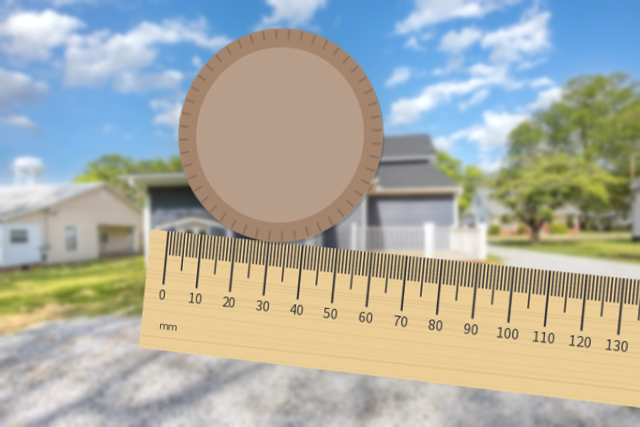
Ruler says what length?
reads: 60 mm
